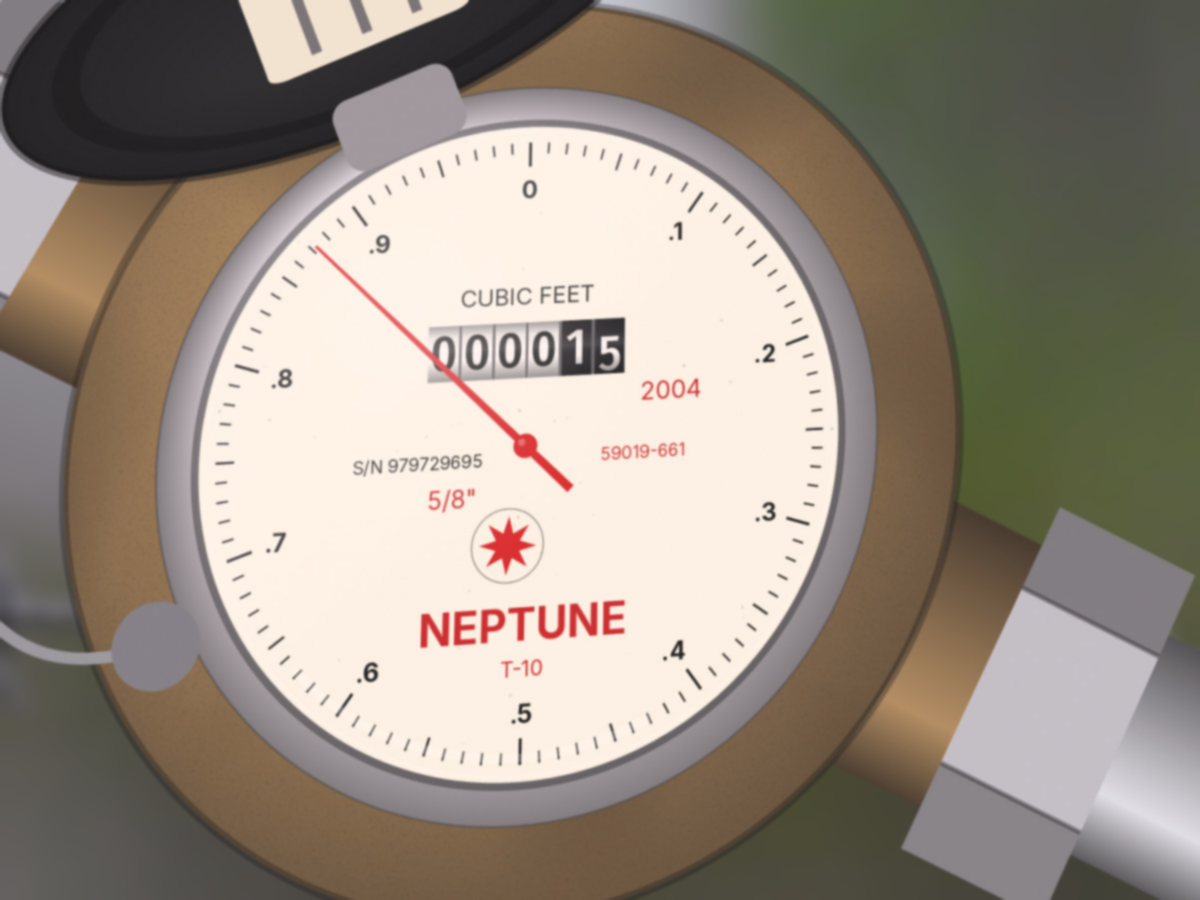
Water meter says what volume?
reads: 14.87 ft³
